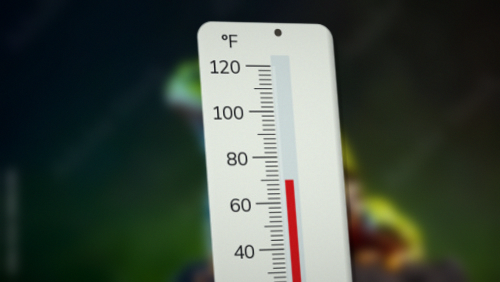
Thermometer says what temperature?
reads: 70 °F
